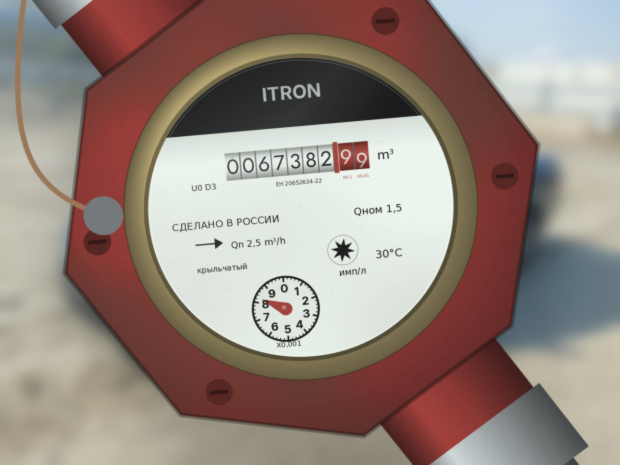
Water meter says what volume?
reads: 67382.988 m³
